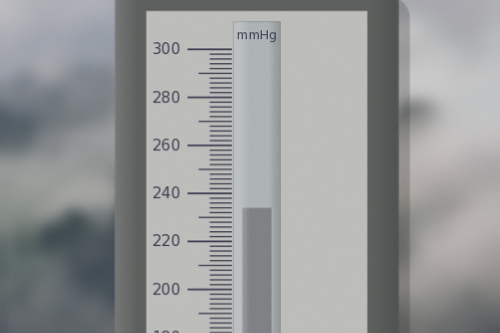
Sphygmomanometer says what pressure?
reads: 234 mmHg
